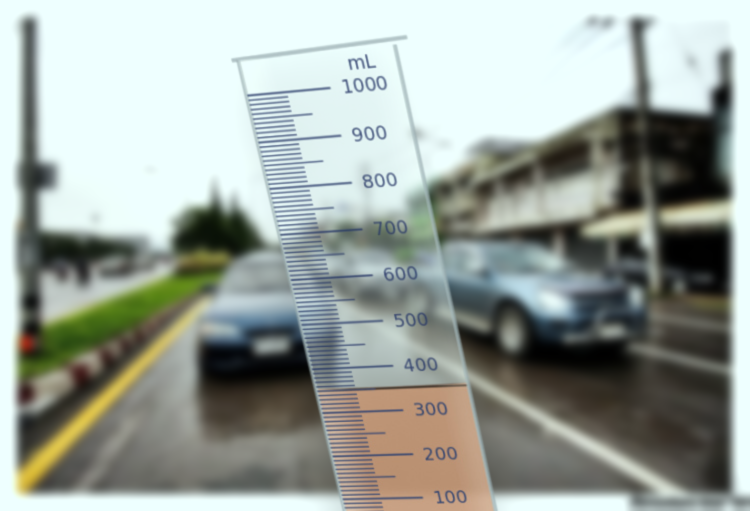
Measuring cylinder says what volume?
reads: 350 mL
